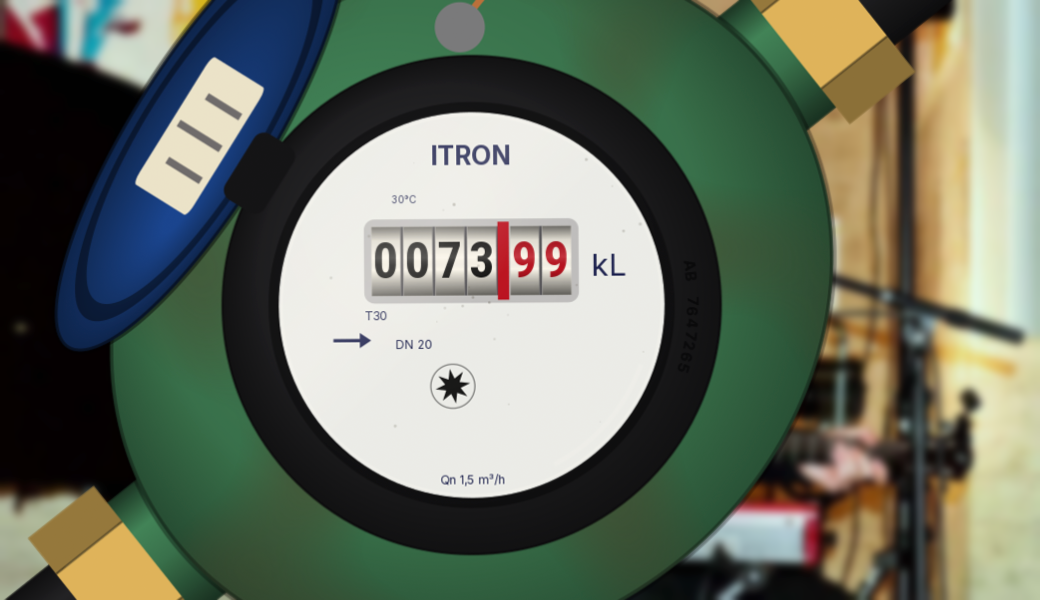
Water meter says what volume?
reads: 73.99 kL
